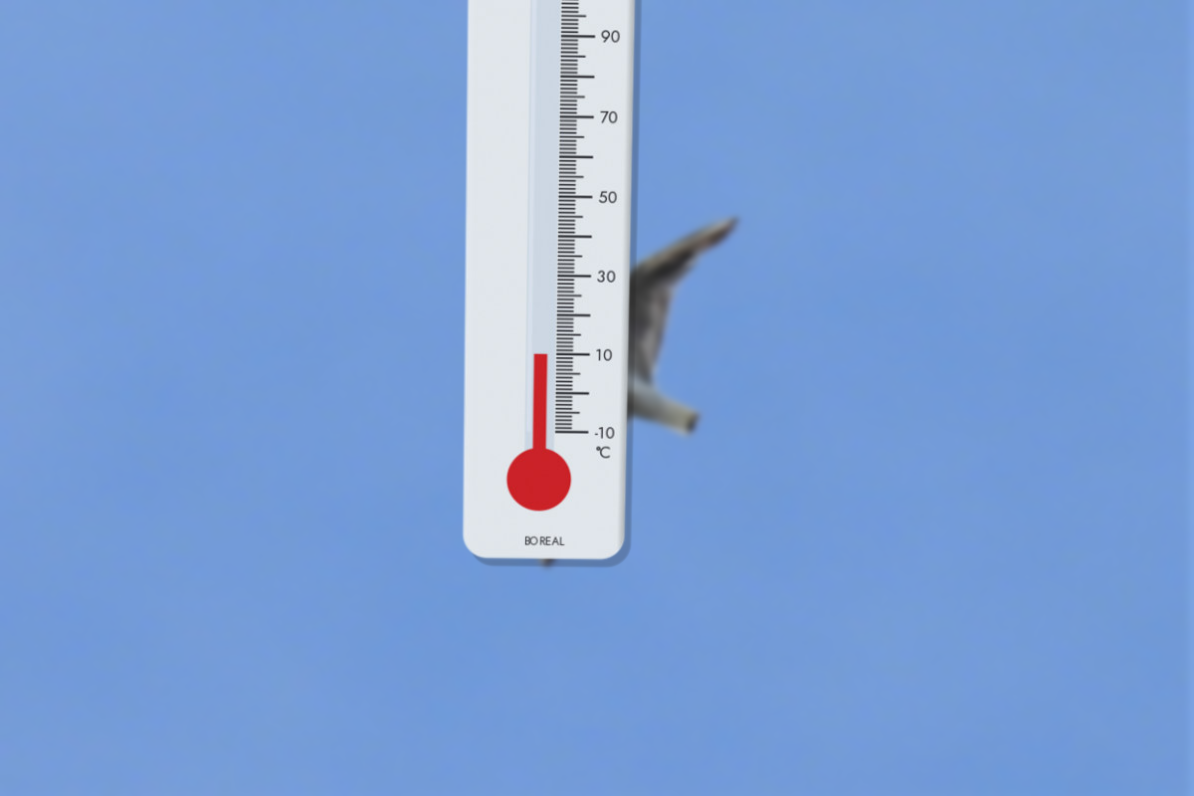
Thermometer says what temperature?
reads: 10 °C
